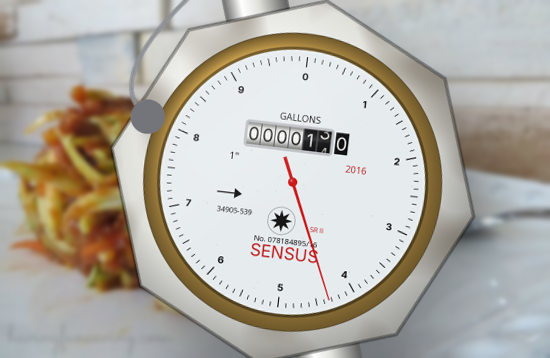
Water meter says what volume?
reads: 134.3 gal
